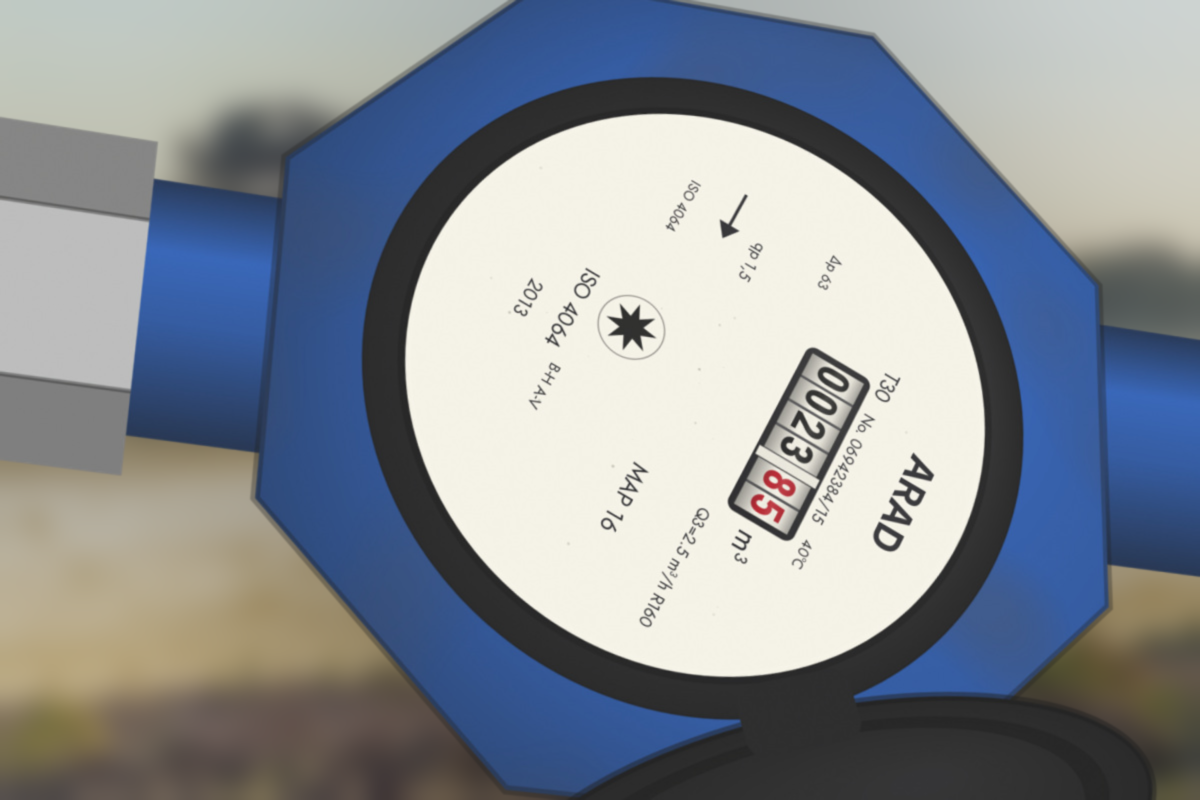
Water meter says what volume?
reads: 23.85 m³
